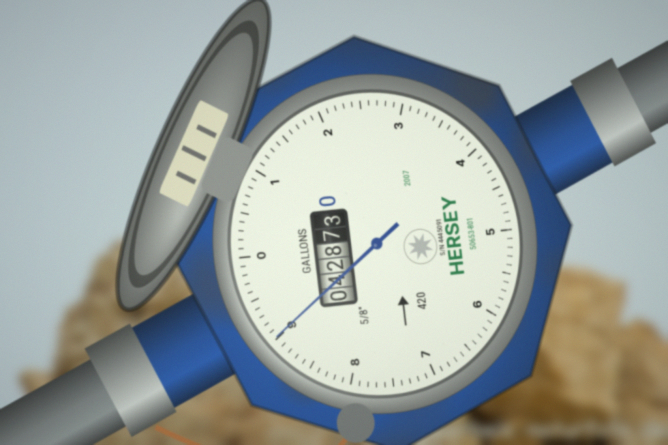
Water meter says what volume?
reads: 428729.0 gal
